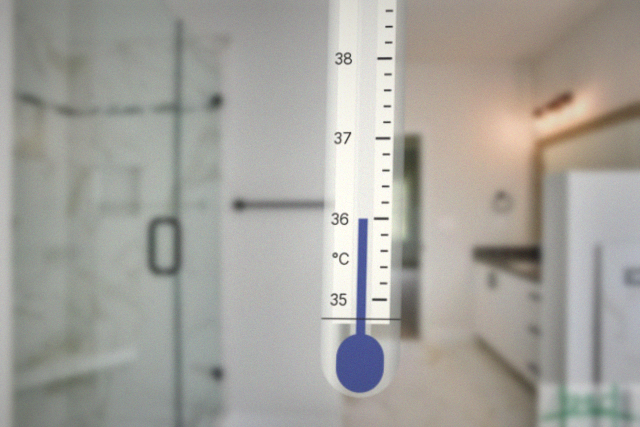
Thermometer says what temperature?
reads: 36 °C
